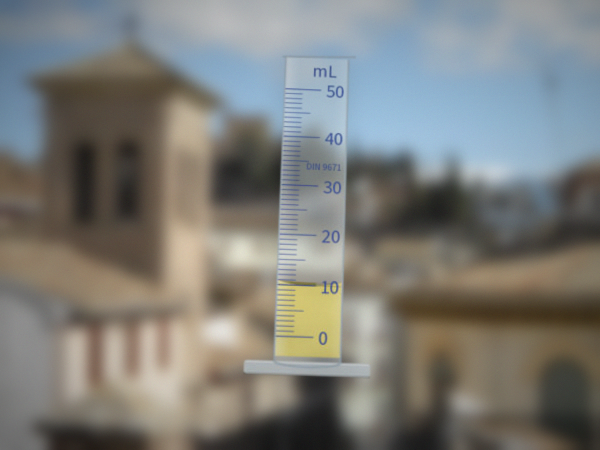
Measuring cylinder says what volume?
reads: 10 mL
